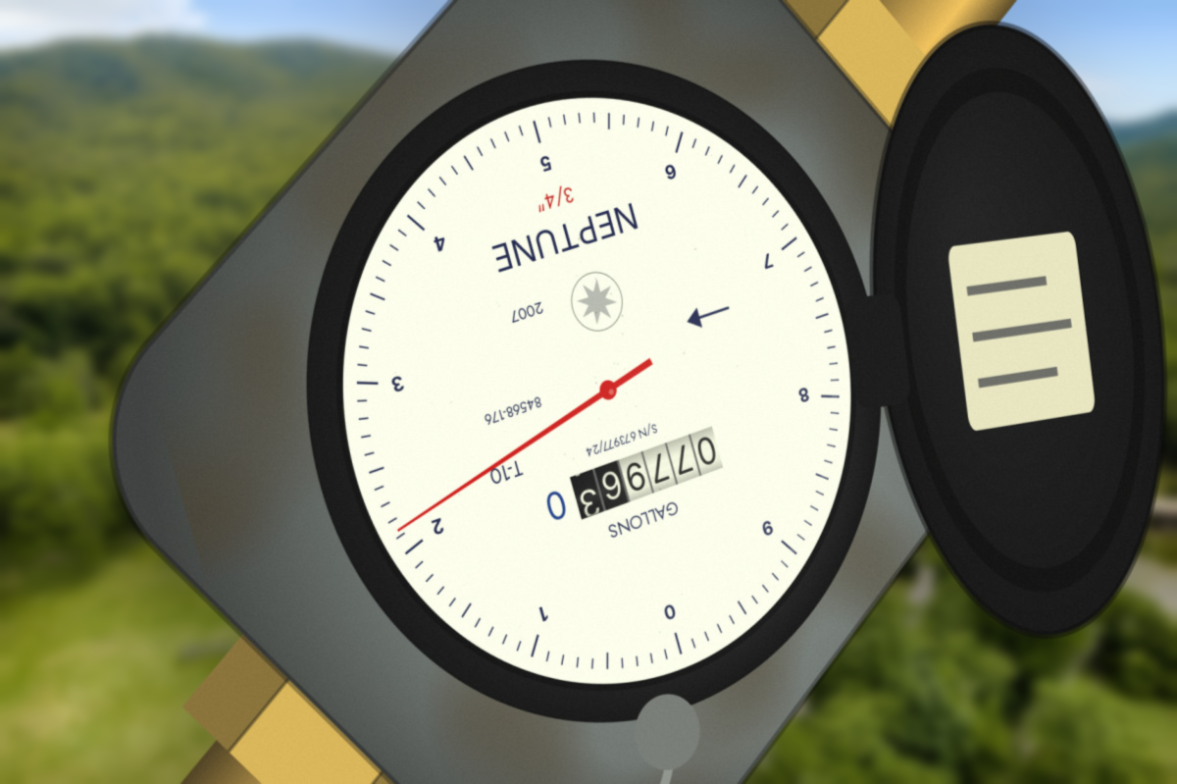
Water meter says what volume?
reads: 779632.1 gal
